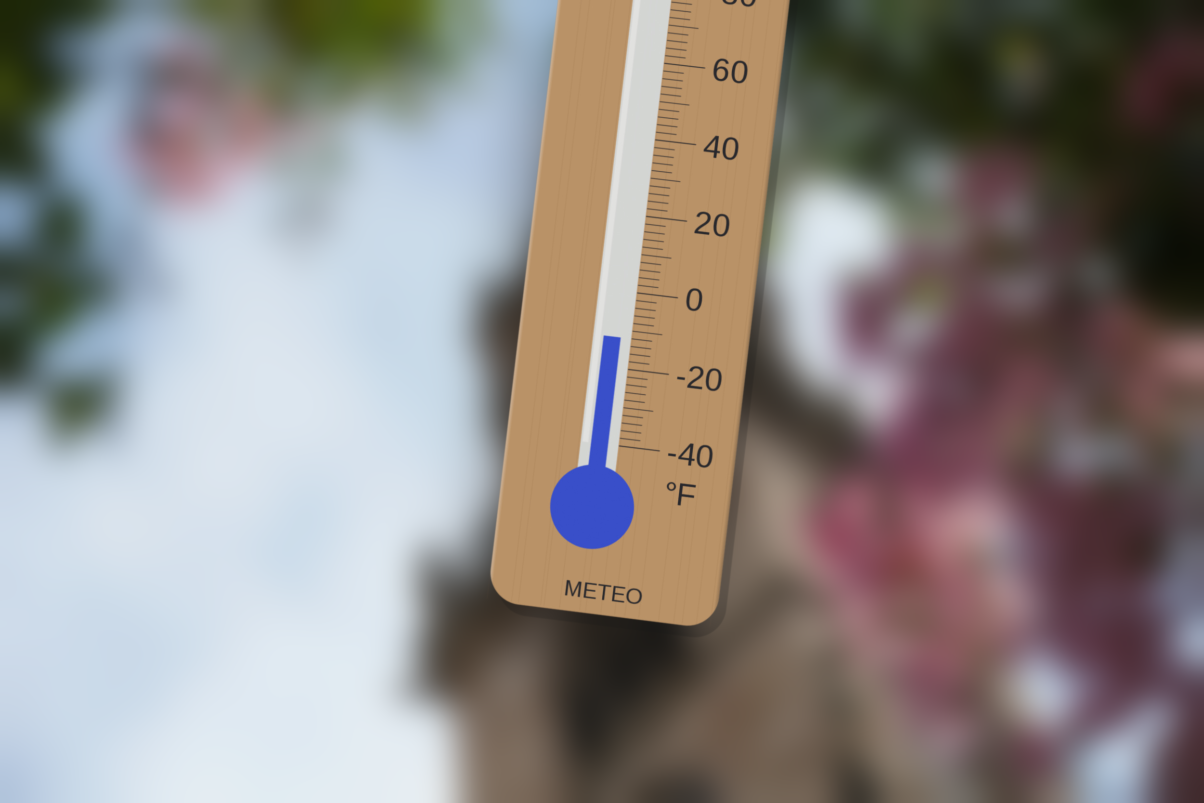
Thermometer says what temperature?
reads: -12 °F
